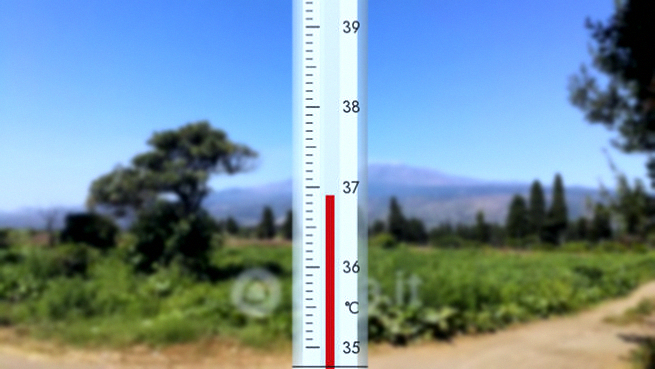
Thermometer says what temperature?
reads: 36.9 °C
